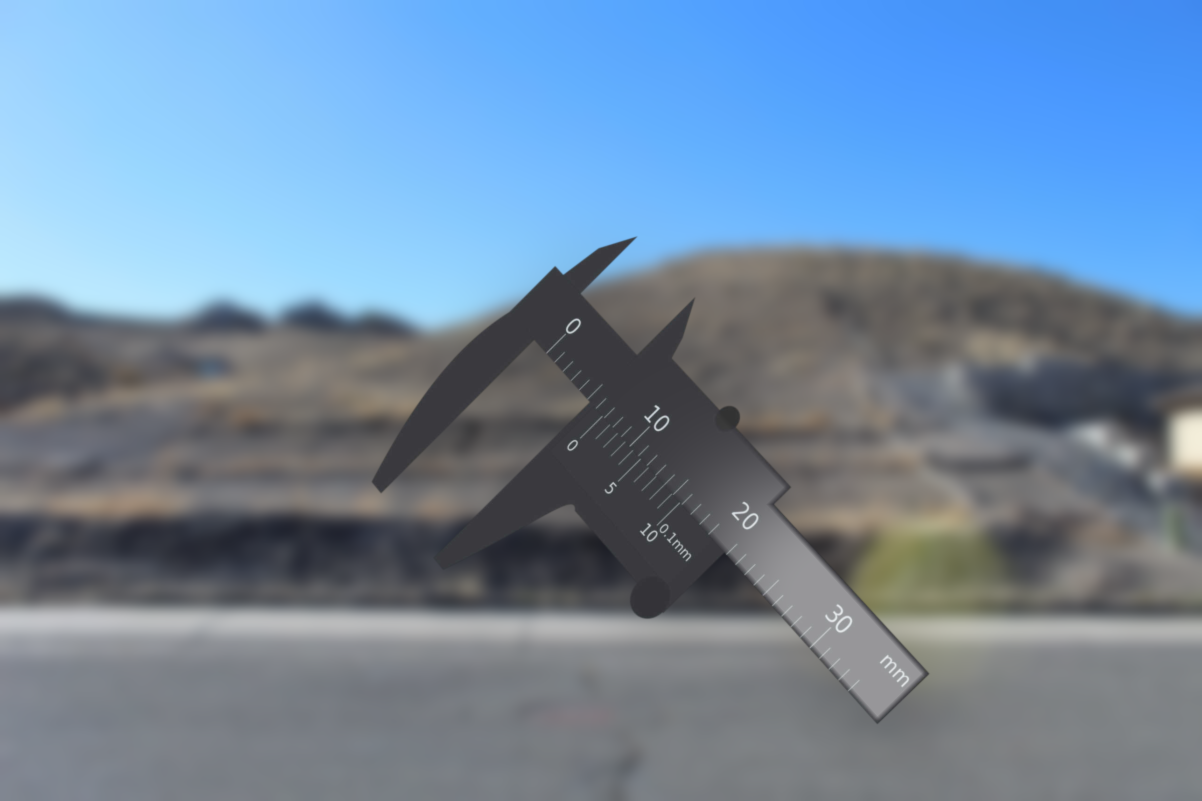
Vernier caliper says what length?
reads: 6.8 mm
